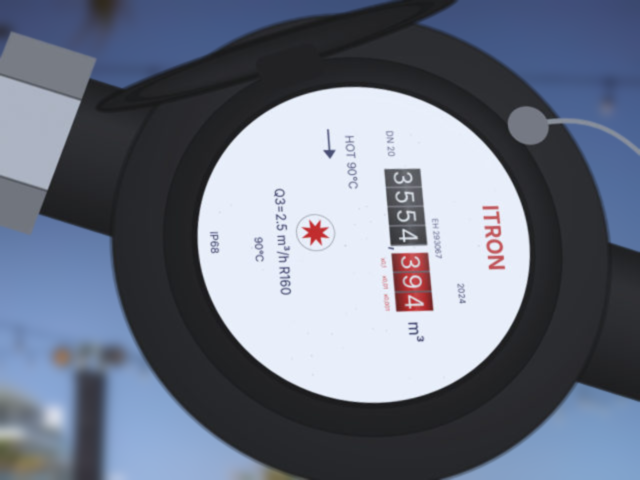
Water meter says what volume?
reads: 3554.394 m³
